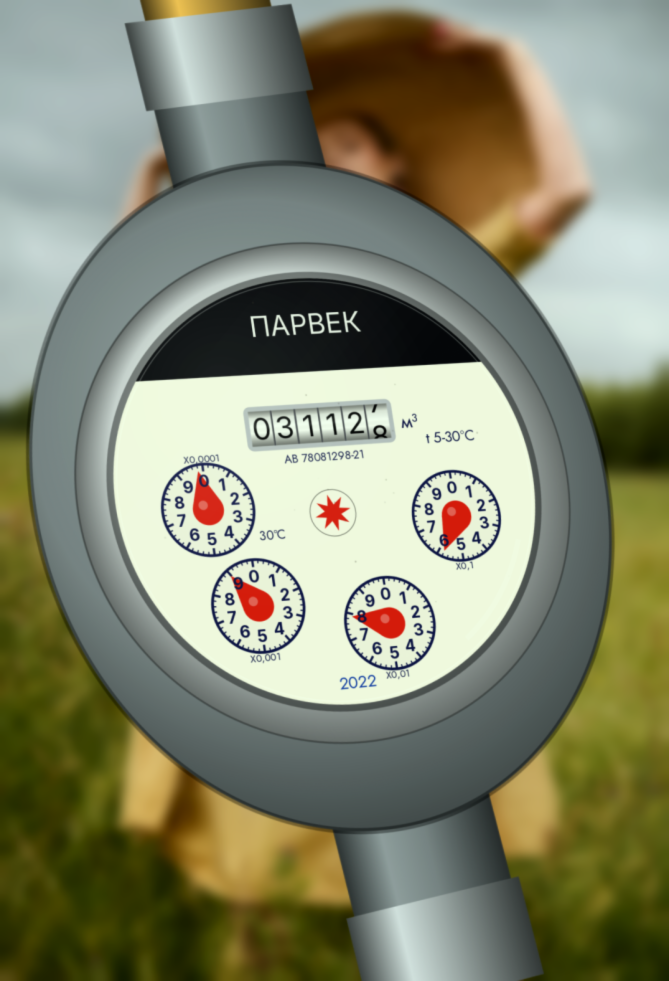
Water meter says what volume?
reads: 31127.5789 m³
